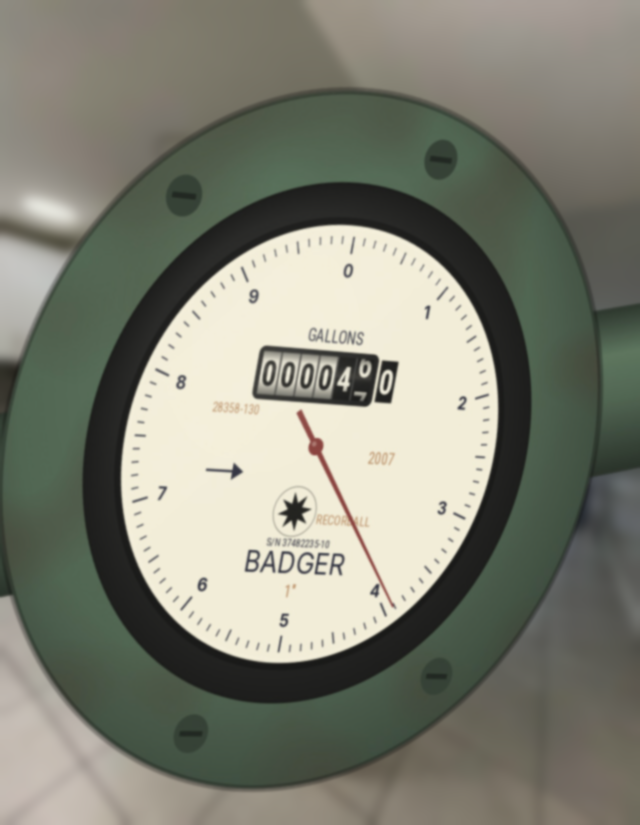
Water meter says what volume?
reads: 463.9 gal
